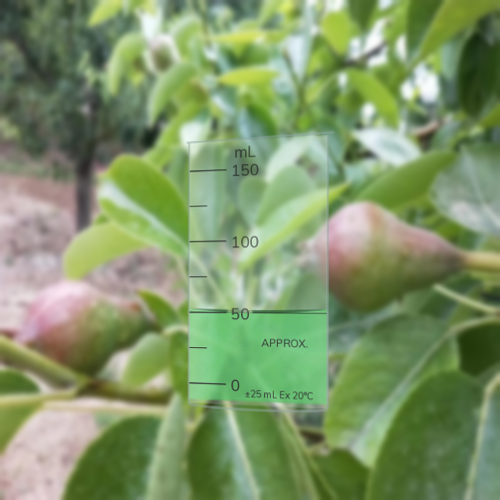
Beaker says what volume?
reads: 50 mL
